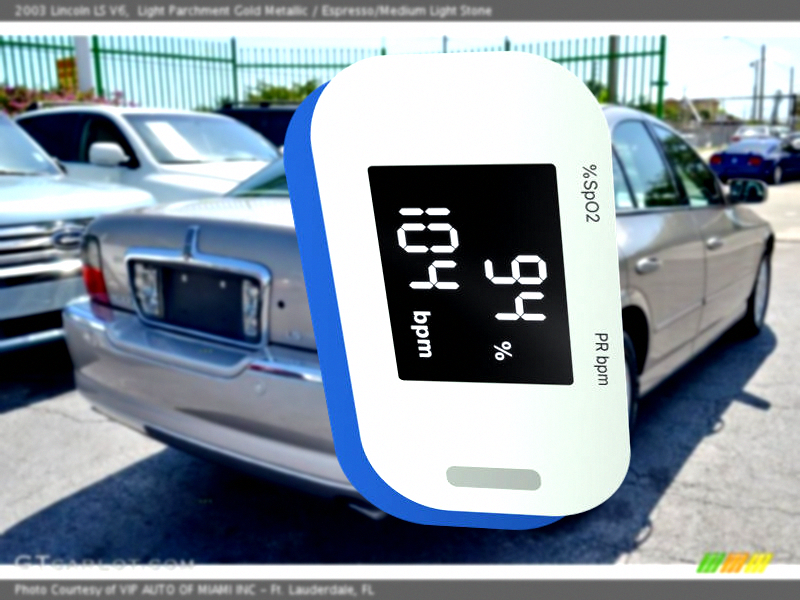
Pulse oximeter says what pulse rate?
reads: 104 bpm
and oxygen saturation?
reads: 94 %
